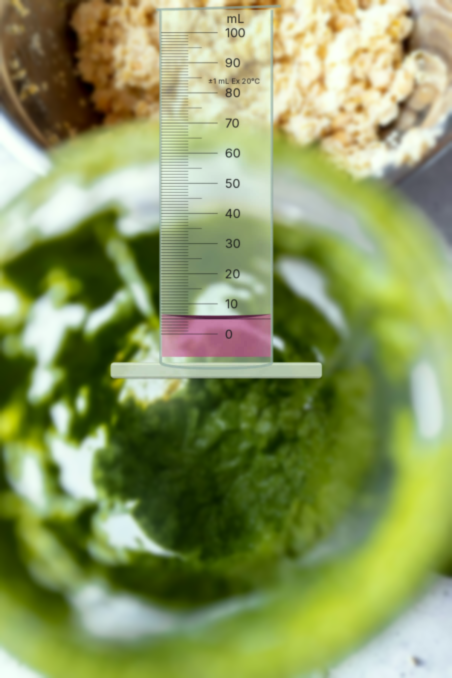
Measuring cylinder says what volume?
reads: 5 mL
